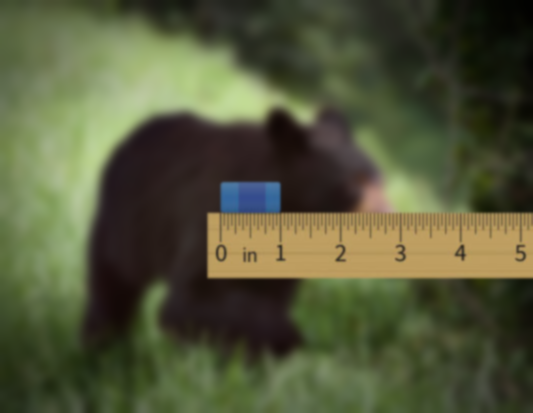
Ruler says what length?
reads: 1 in
